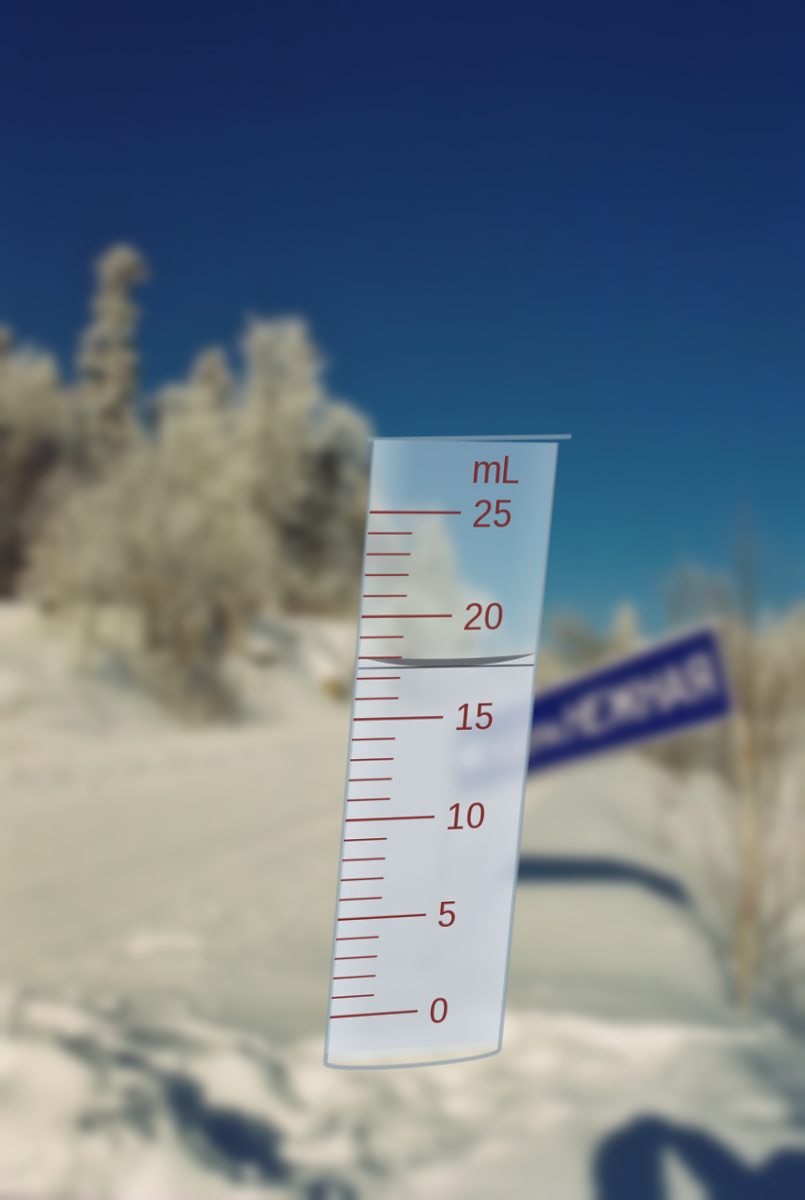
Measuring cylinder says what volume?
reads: 17.5 mL
